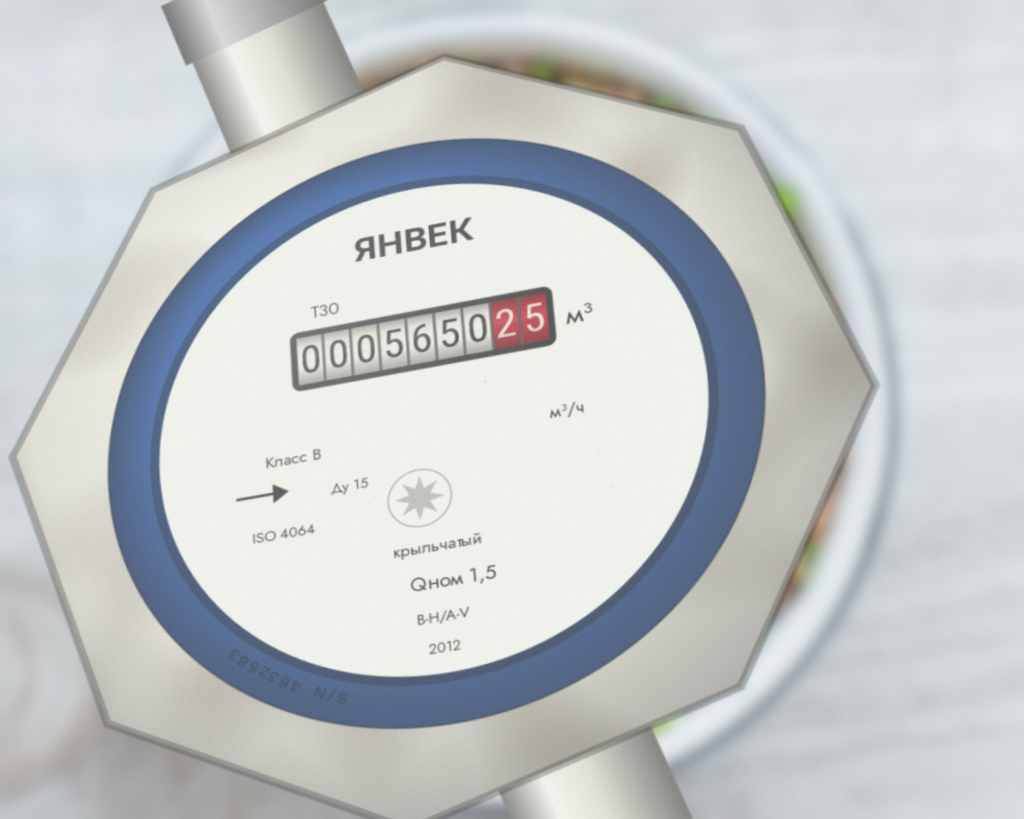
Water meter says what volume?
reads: 5650.25 m³
